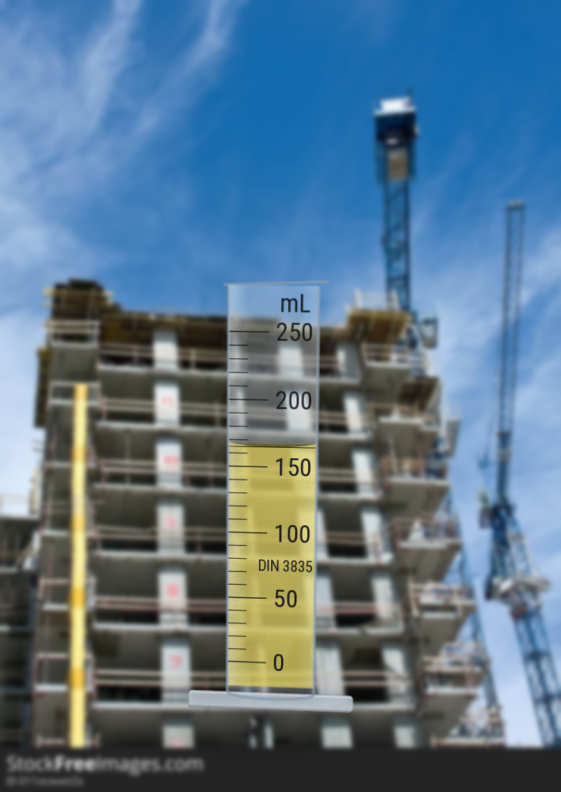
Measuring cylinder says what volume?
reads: 165 mL
